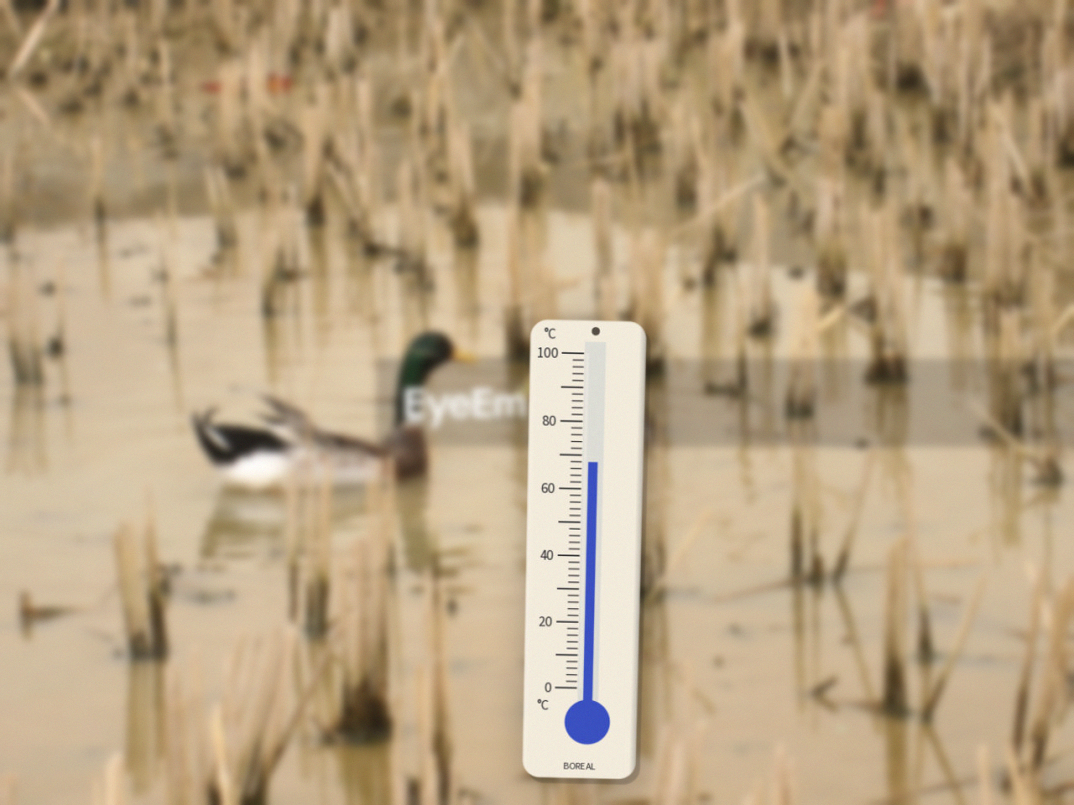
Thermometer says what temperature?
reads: 68 °C
